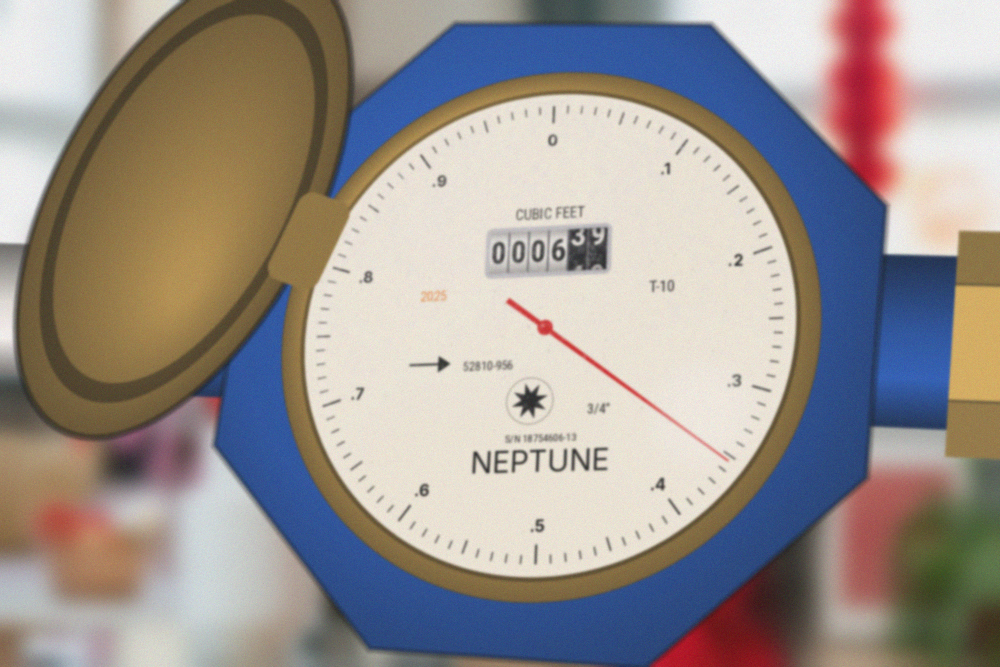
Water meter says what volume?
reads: 639.35 ft³
